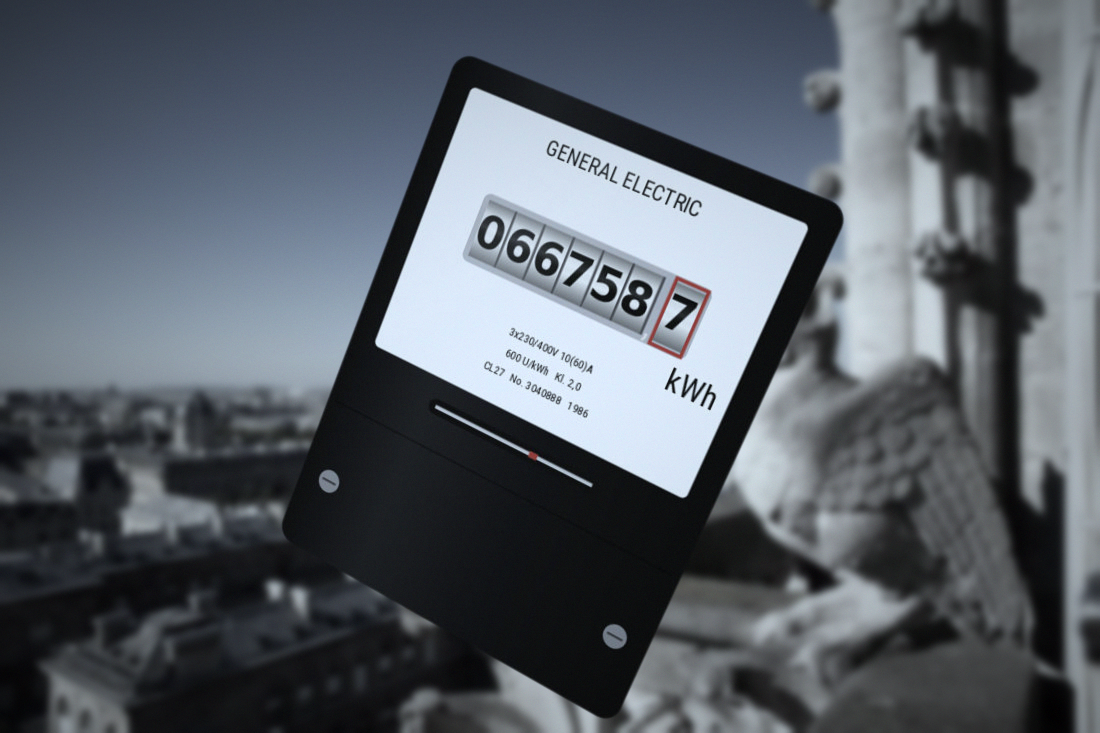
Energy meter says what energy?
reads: 66758.7 kWh
